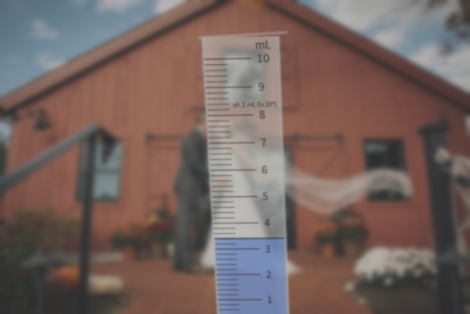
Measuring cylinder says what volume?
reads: 3.4 mL
